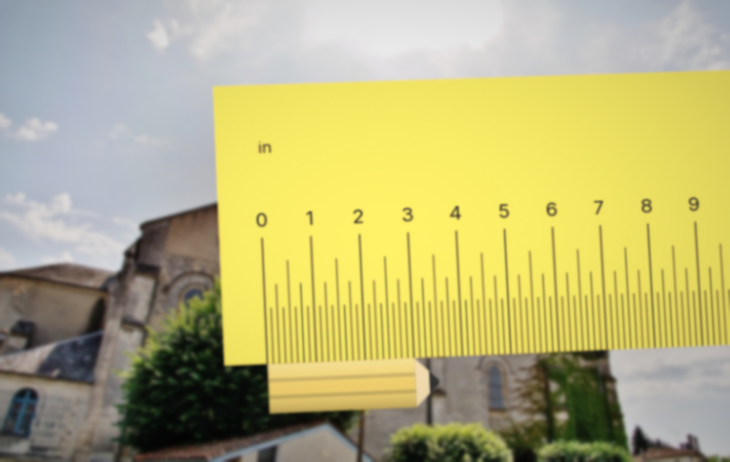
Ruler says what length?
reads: 3.5 in
